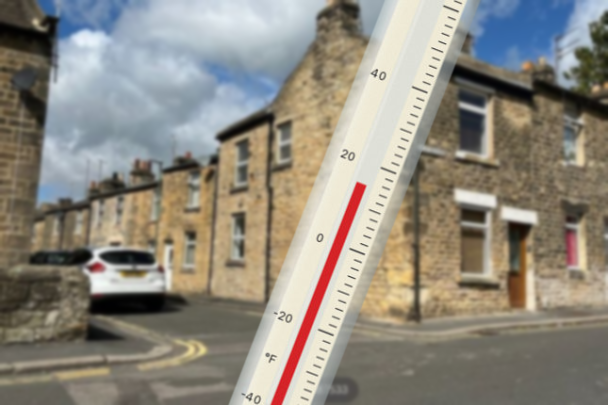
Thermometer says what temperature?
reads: 15 °F
